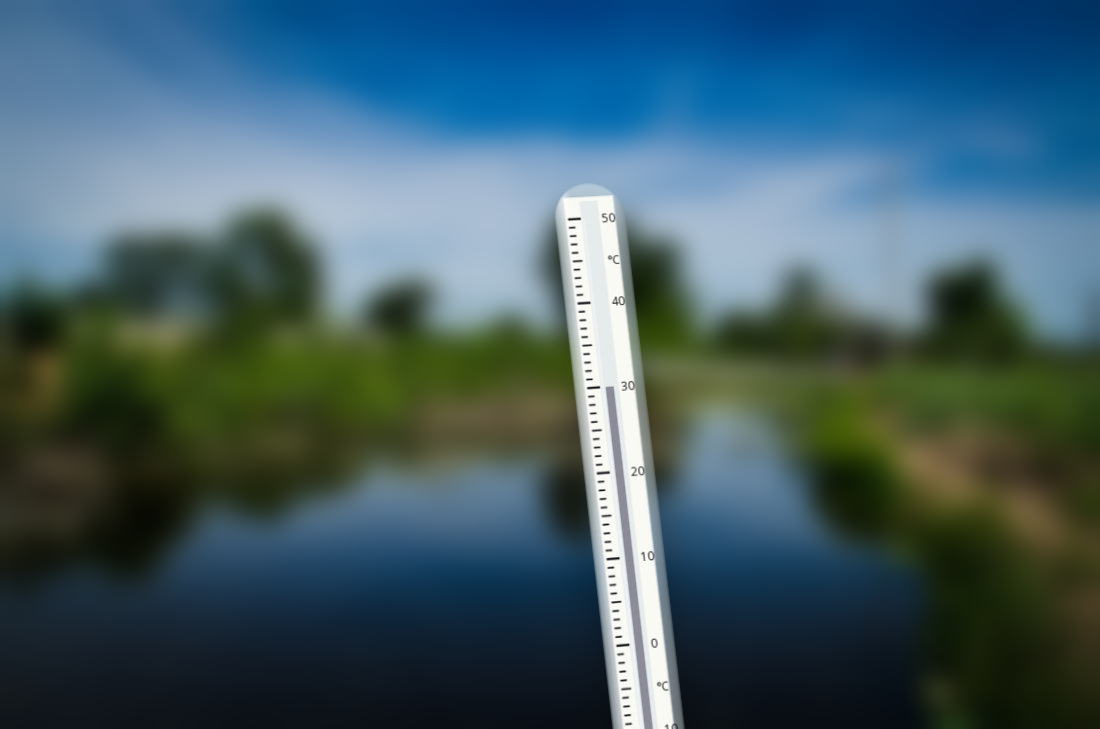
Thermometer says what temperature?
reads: 30 °C
